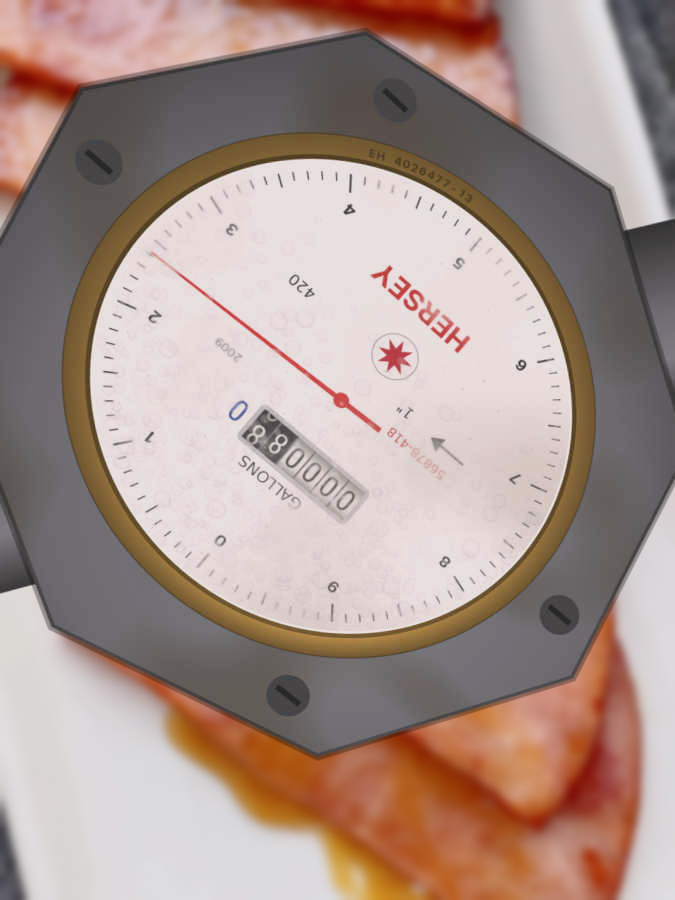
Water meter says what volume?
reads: 882.4 gal
